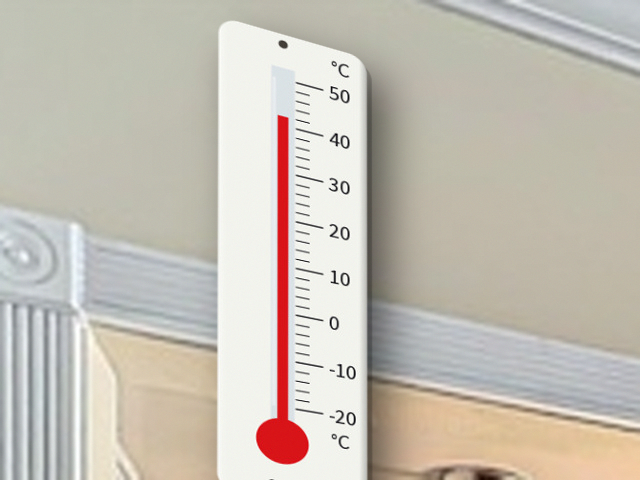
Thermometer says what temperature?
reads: 42 °C
